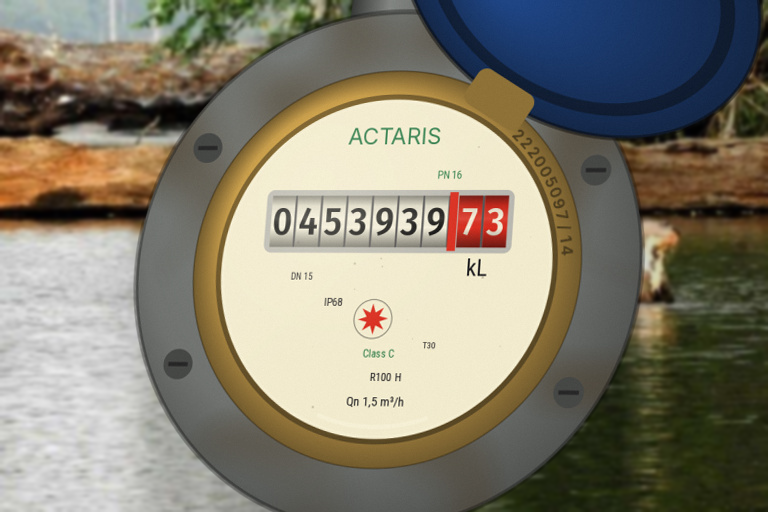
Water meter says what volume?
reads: 453939.73 kL
